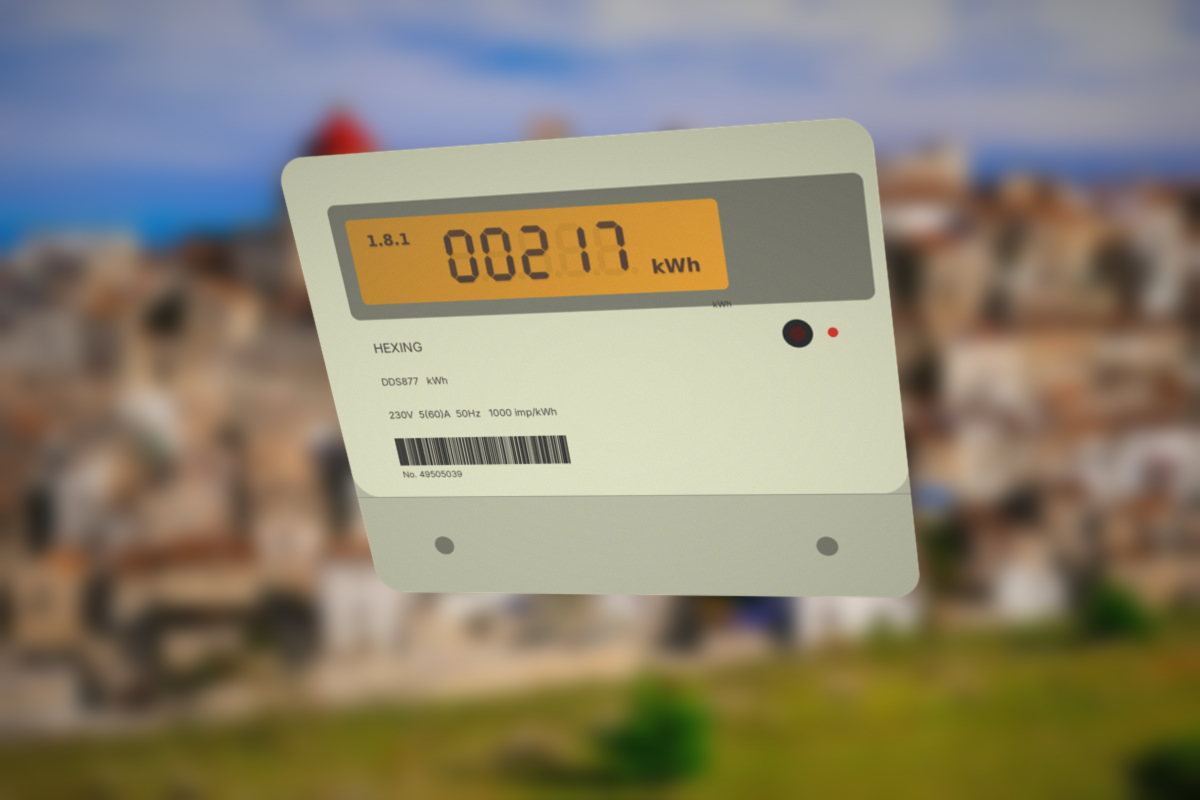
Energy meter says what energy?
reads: 217 kWh
